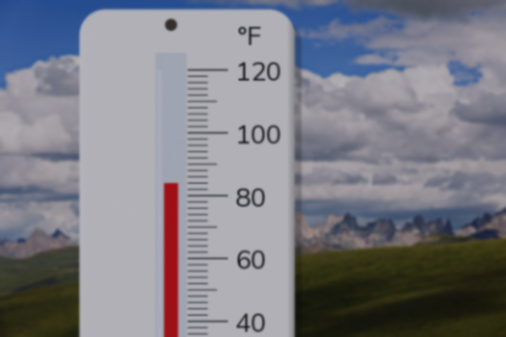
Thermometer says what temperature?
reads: 84 °F
